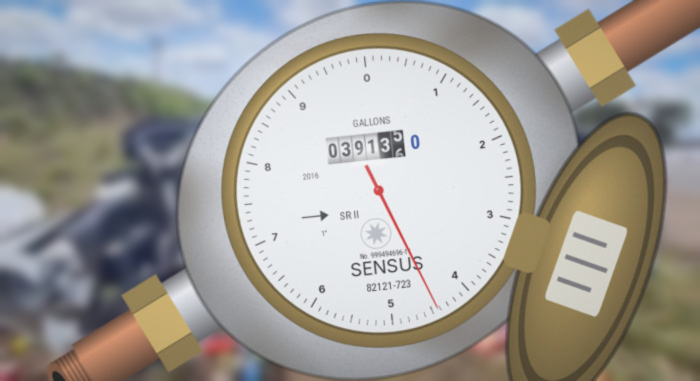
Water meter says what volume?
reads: 391354.4 gal
